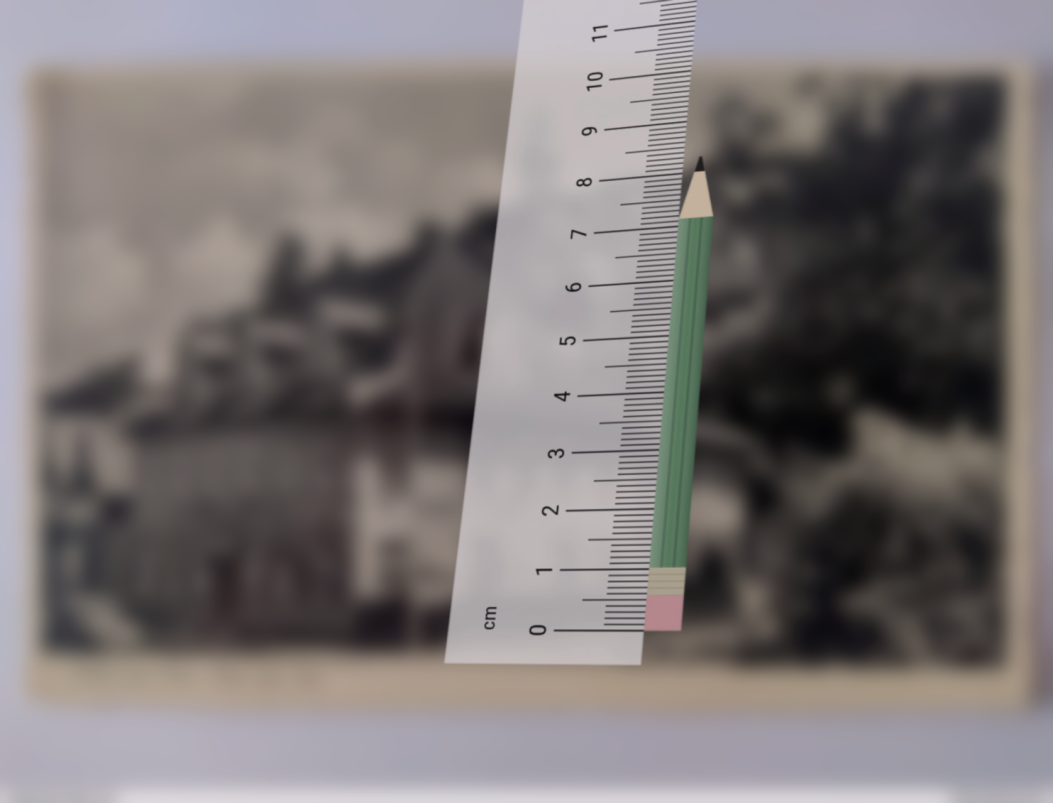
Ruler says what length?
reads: 8.3 cm
